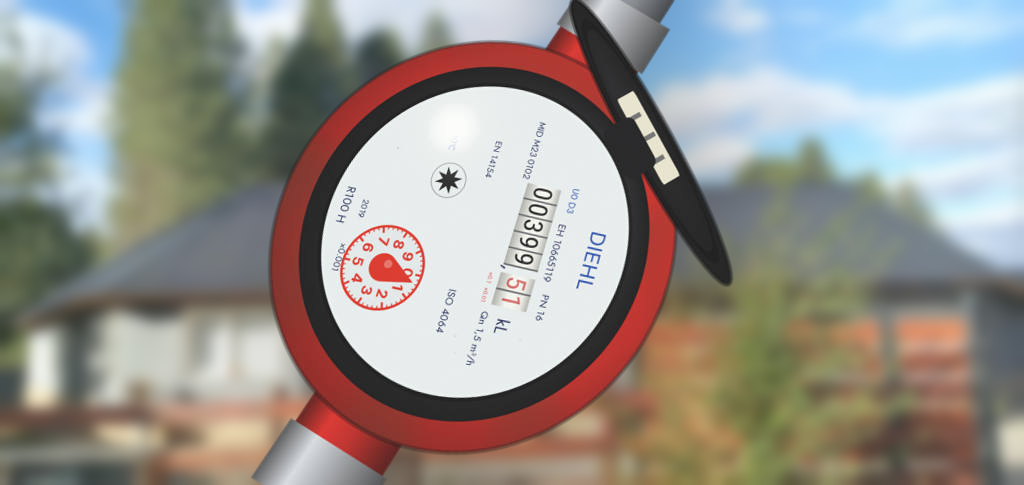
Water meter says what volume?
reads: 399.510 kL
